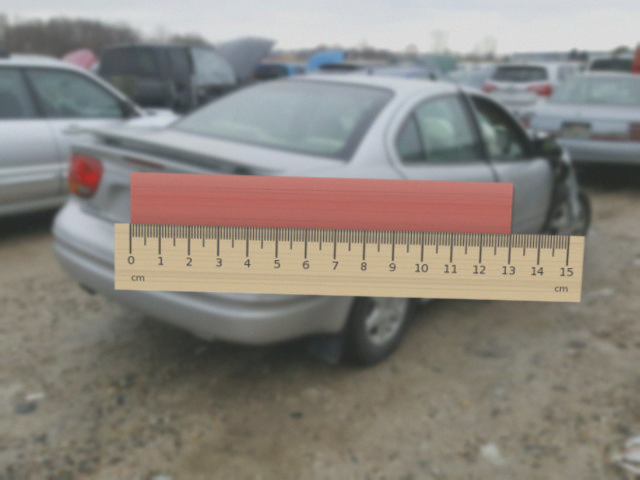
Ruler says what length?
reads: 13 cm
